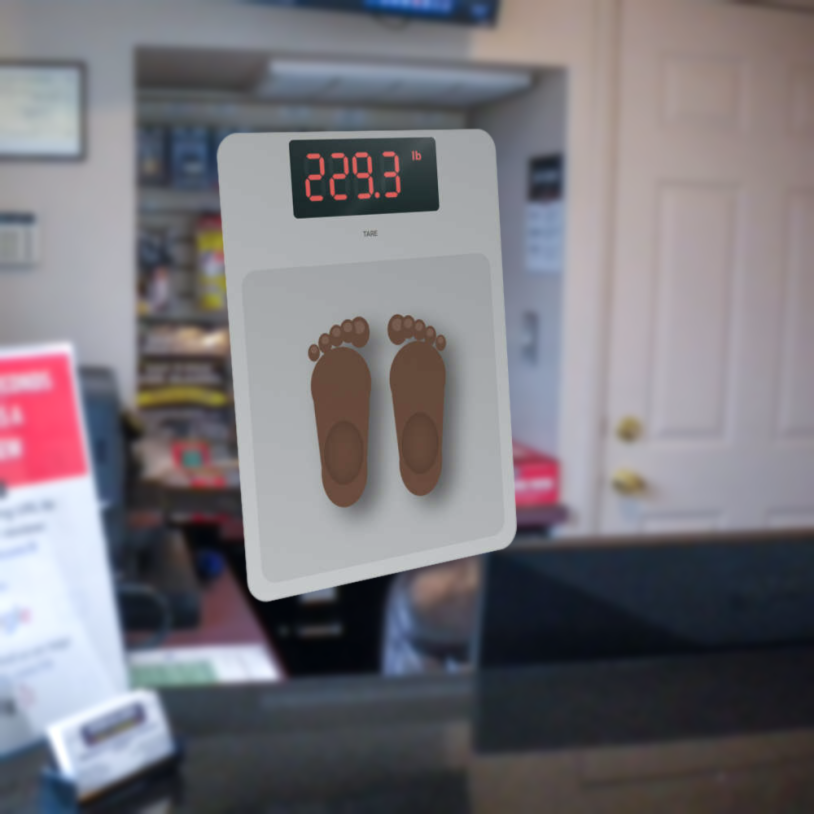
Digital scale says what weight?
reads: 229.3 lb
